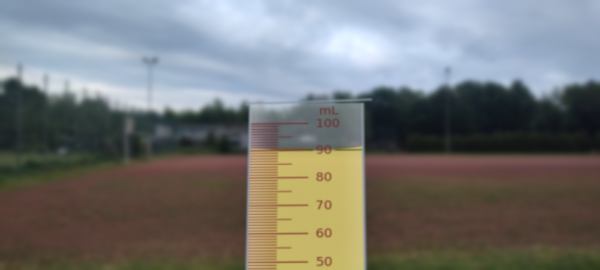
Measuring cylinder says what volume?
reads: 90 mL
